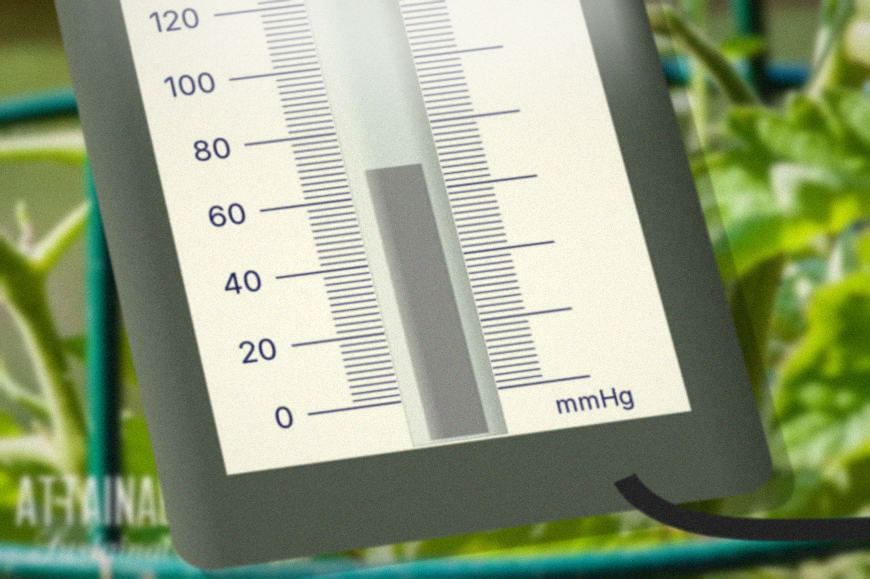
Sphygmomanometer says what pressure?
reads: 68 mmHg
